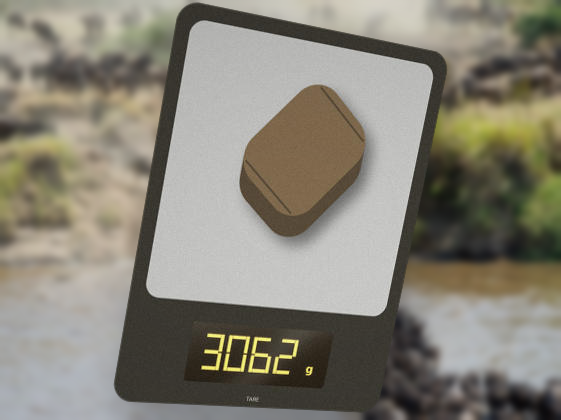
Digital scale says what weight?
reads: 3062 g
